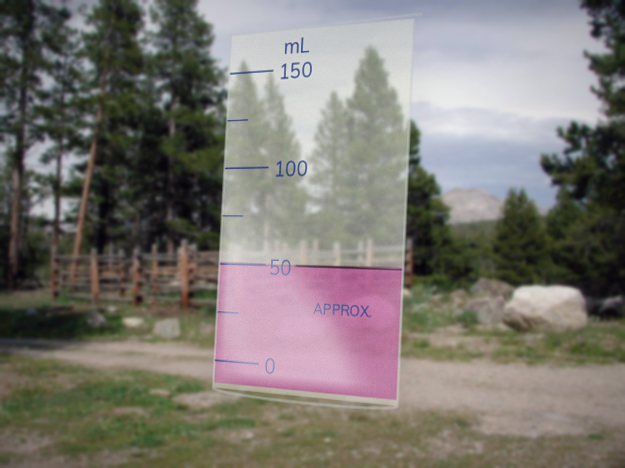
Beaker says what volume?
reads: 50 mL
